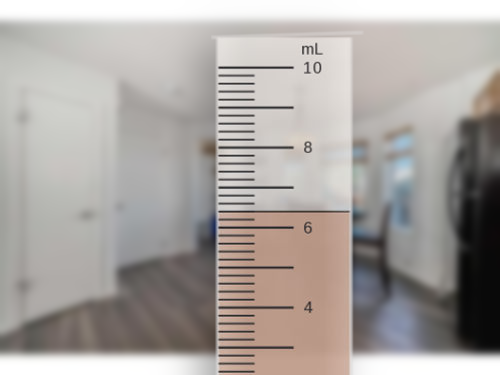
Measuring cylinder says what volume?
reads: 6.4 mL
